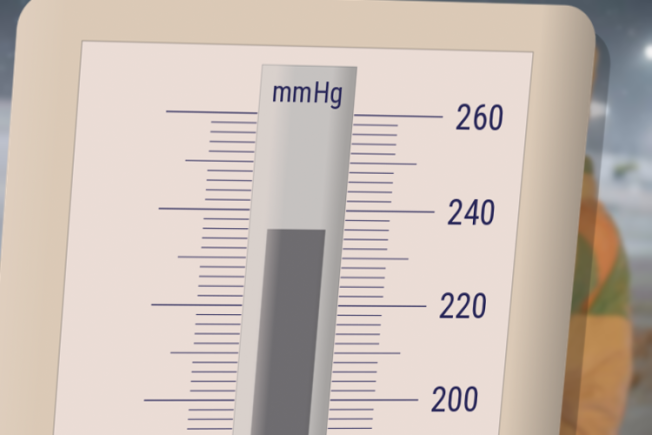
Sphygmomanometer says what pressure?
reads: 236 mmHg
